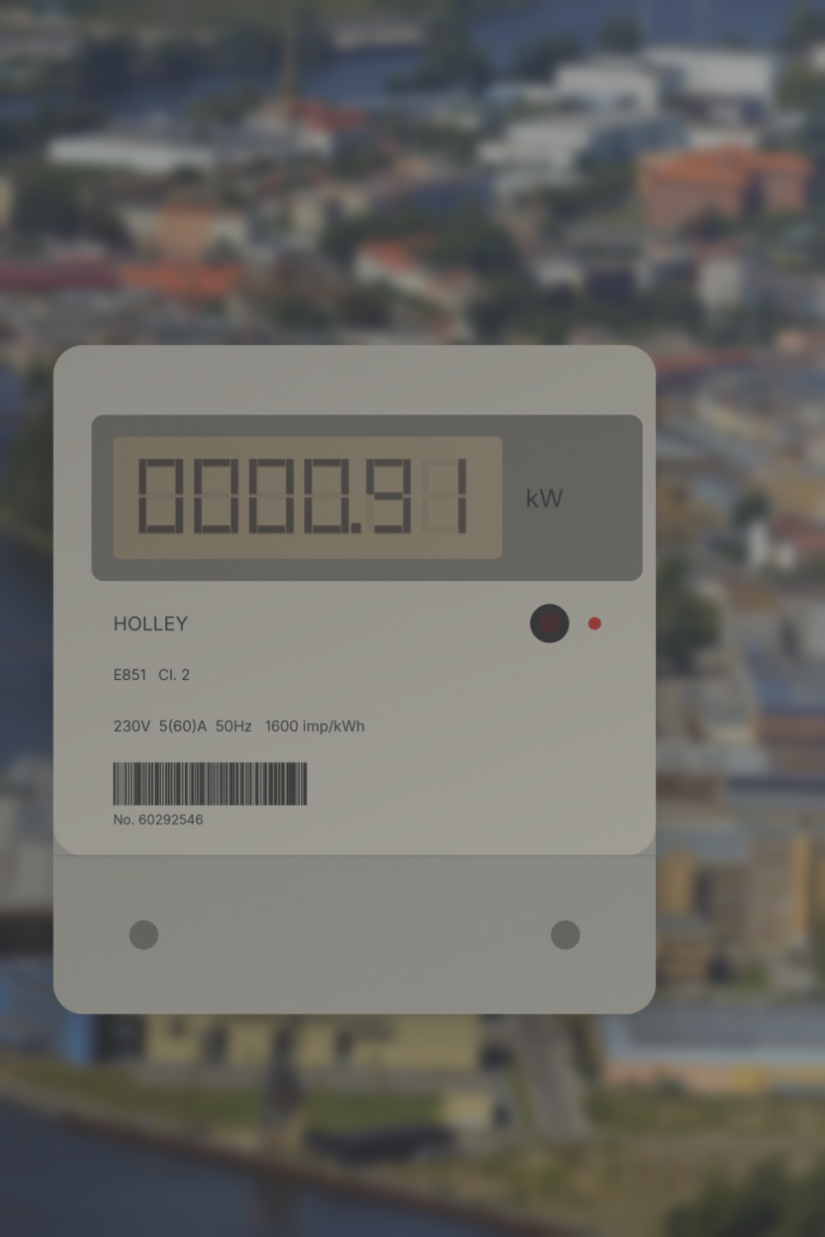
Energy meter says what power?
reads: 0.91 kW
